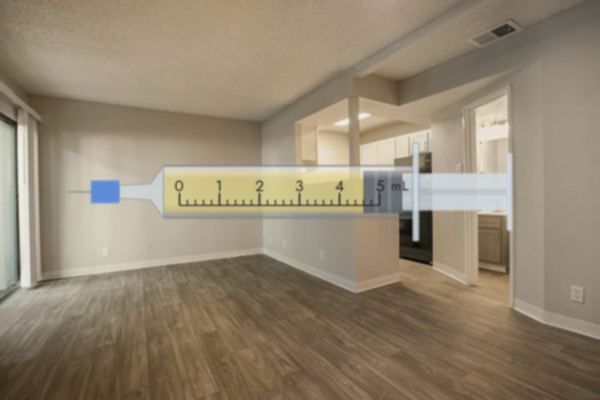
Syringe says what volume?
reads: 4.6 mL
